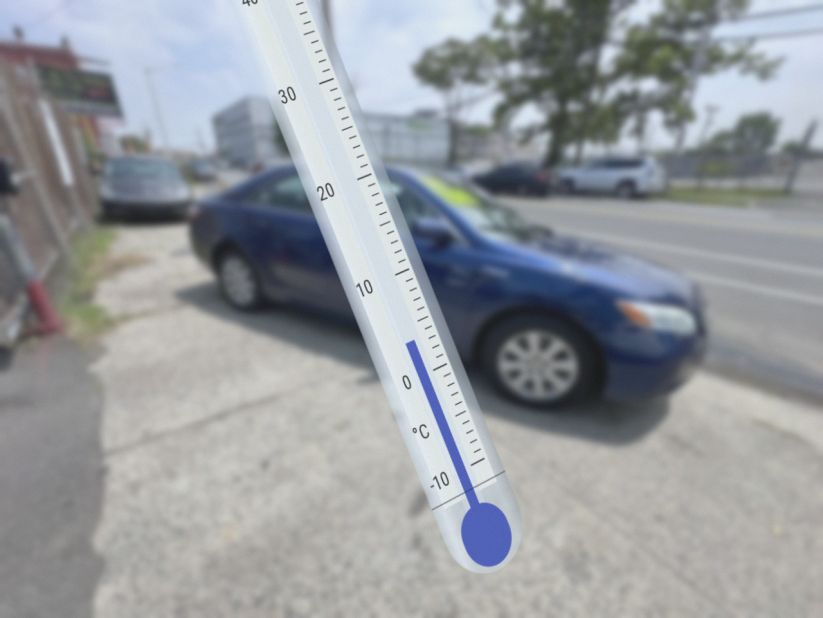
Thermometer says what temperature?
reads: 3.5 °C
